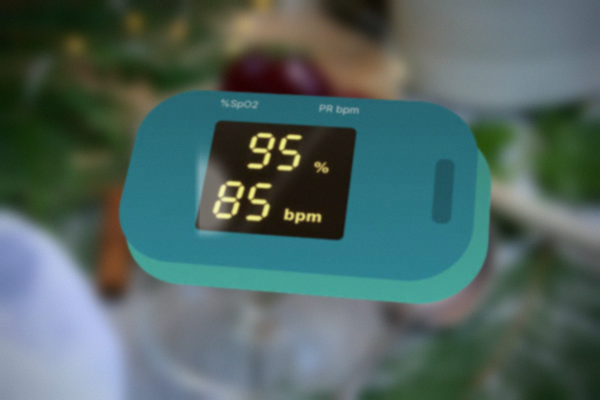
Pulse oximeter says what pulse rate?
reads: 85 bpm
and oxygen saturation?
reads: 95 %
